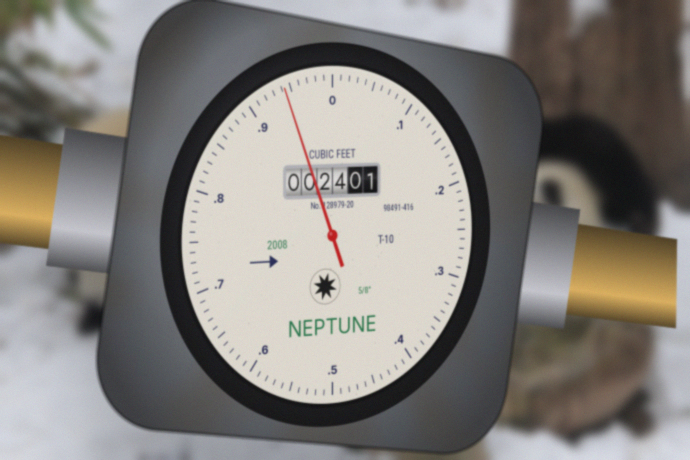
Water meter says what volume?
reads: 2400.94 ft³
